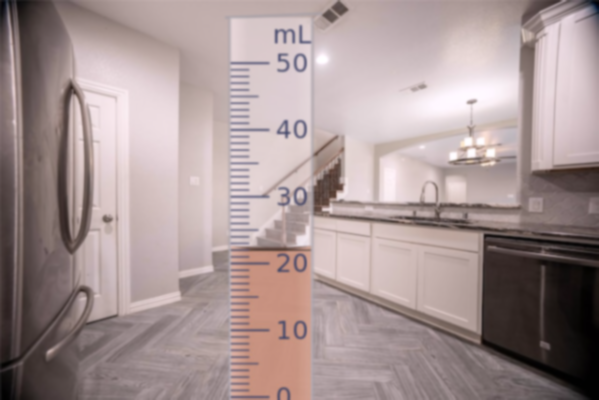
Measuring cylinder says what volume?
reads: 22 mL
